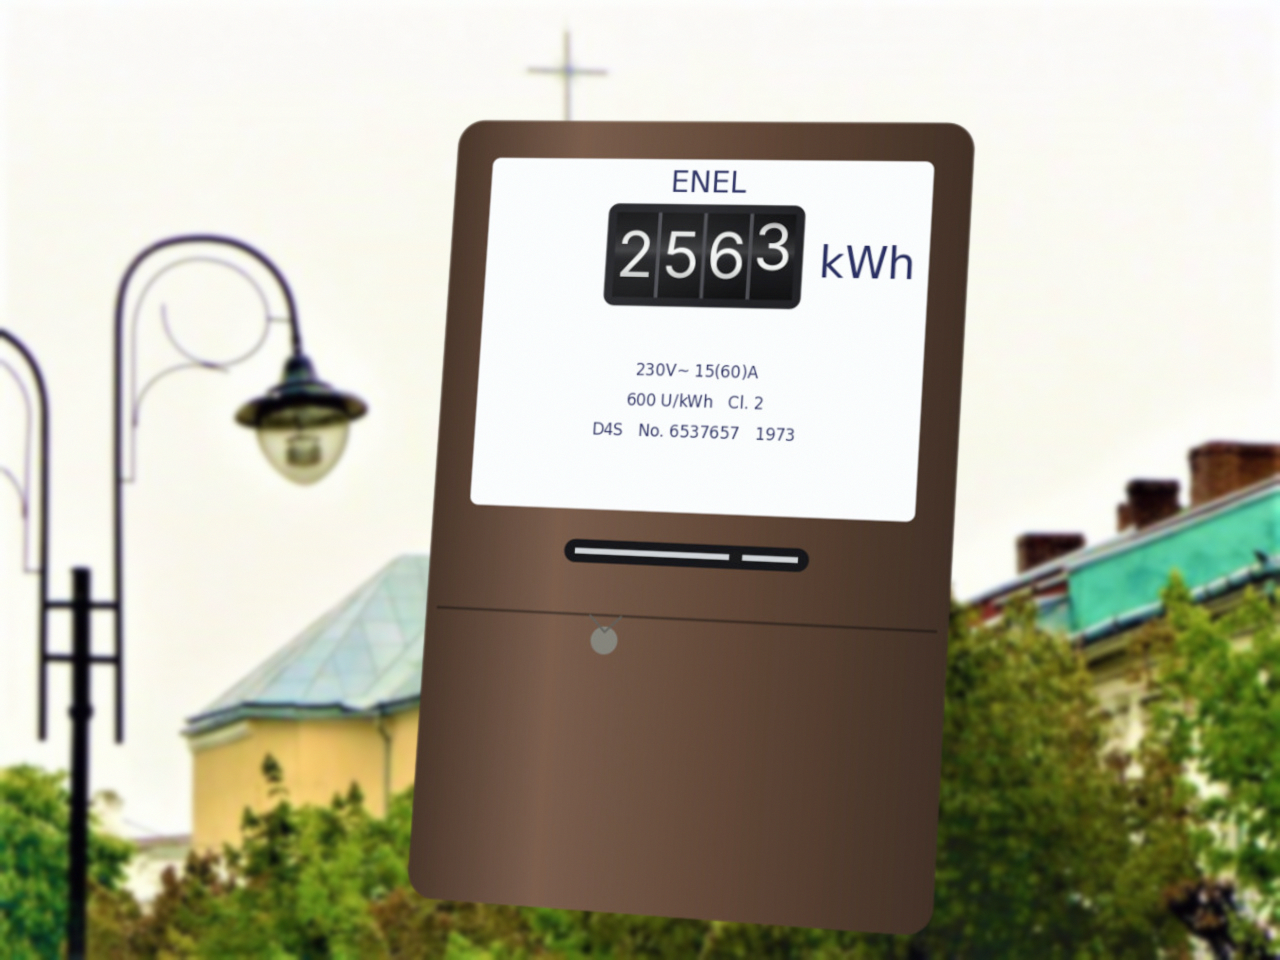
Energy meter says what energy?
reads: 2563 kWh
